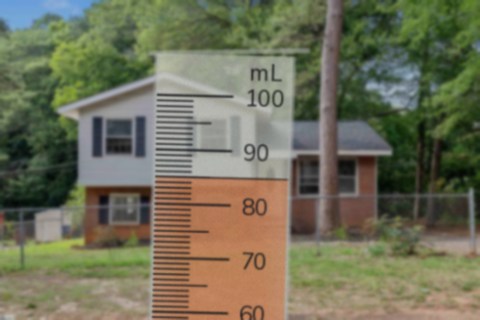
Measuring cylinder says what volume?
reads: 85 mL
